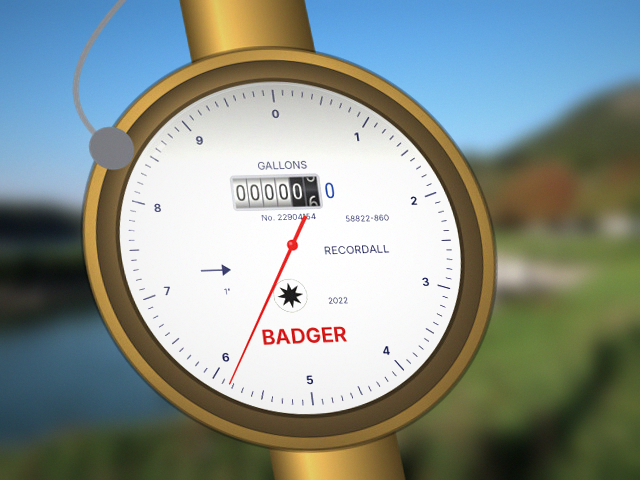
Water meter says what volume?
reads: 55.8 gal
